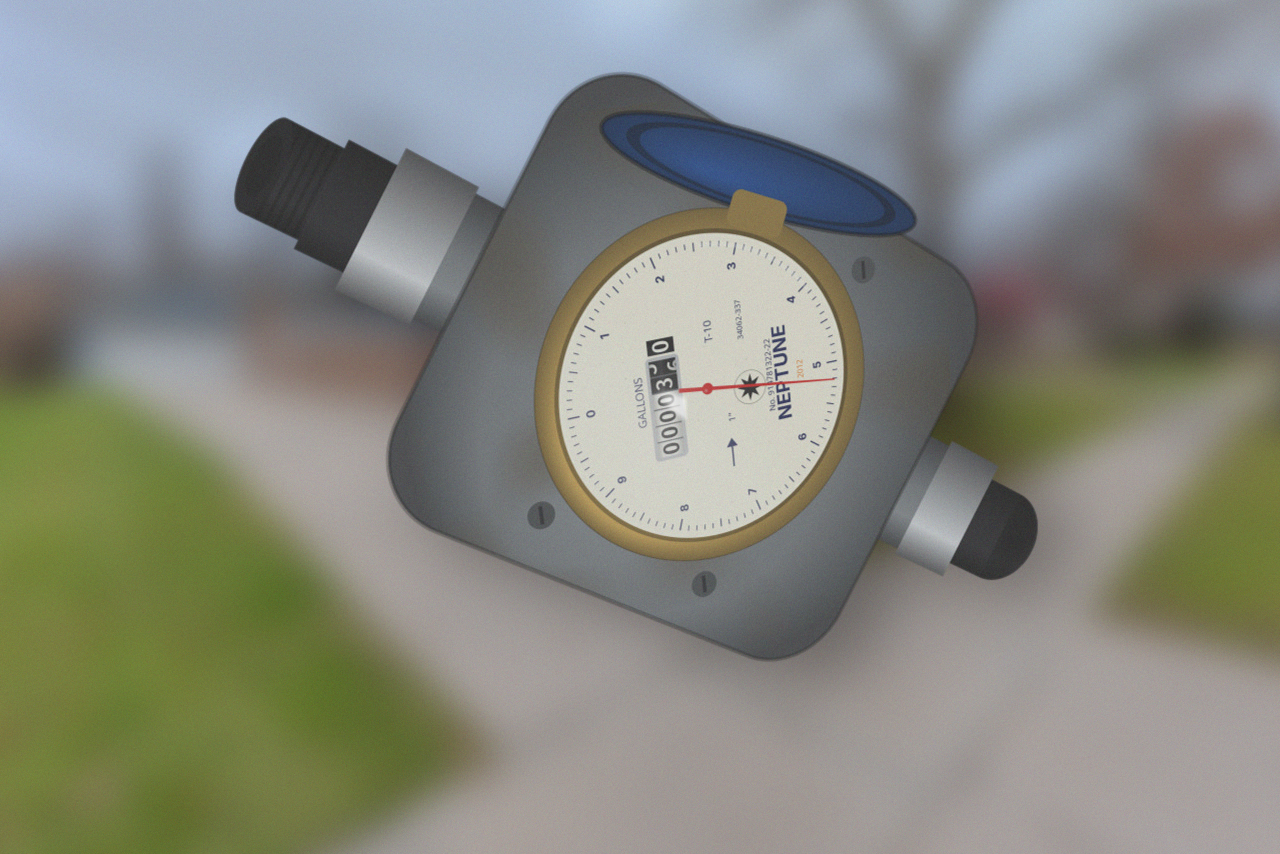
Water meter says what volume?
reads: 355.2 gal
